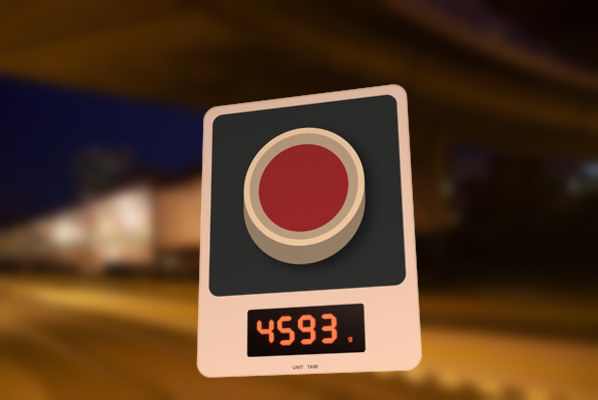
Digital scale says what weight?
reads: 4593 g
